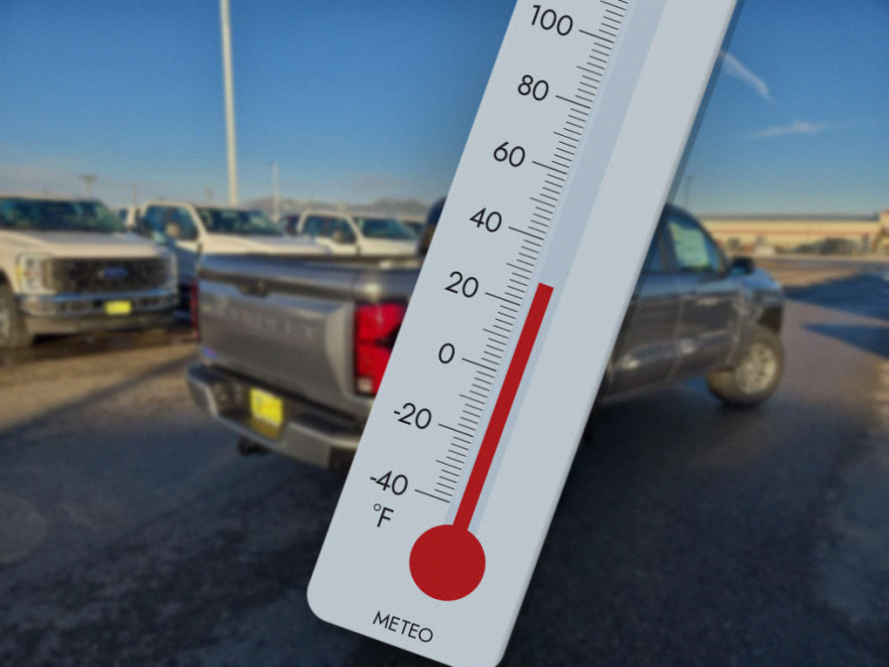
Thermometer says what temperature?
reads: 28 °F
